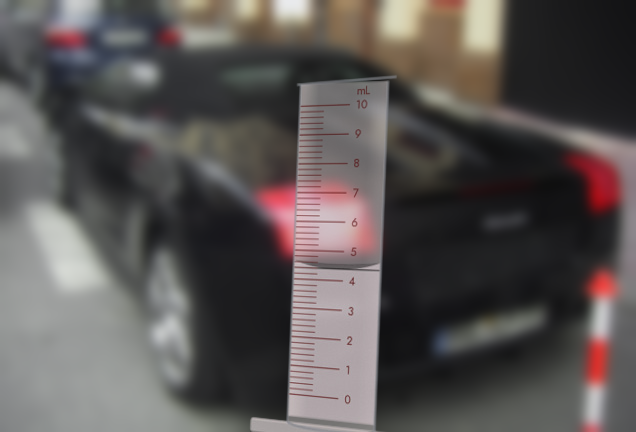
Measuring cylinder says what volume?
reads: 4.4 mL
